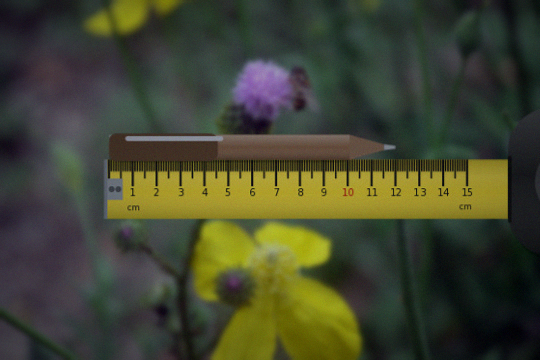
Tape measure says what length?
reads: 12 cm
